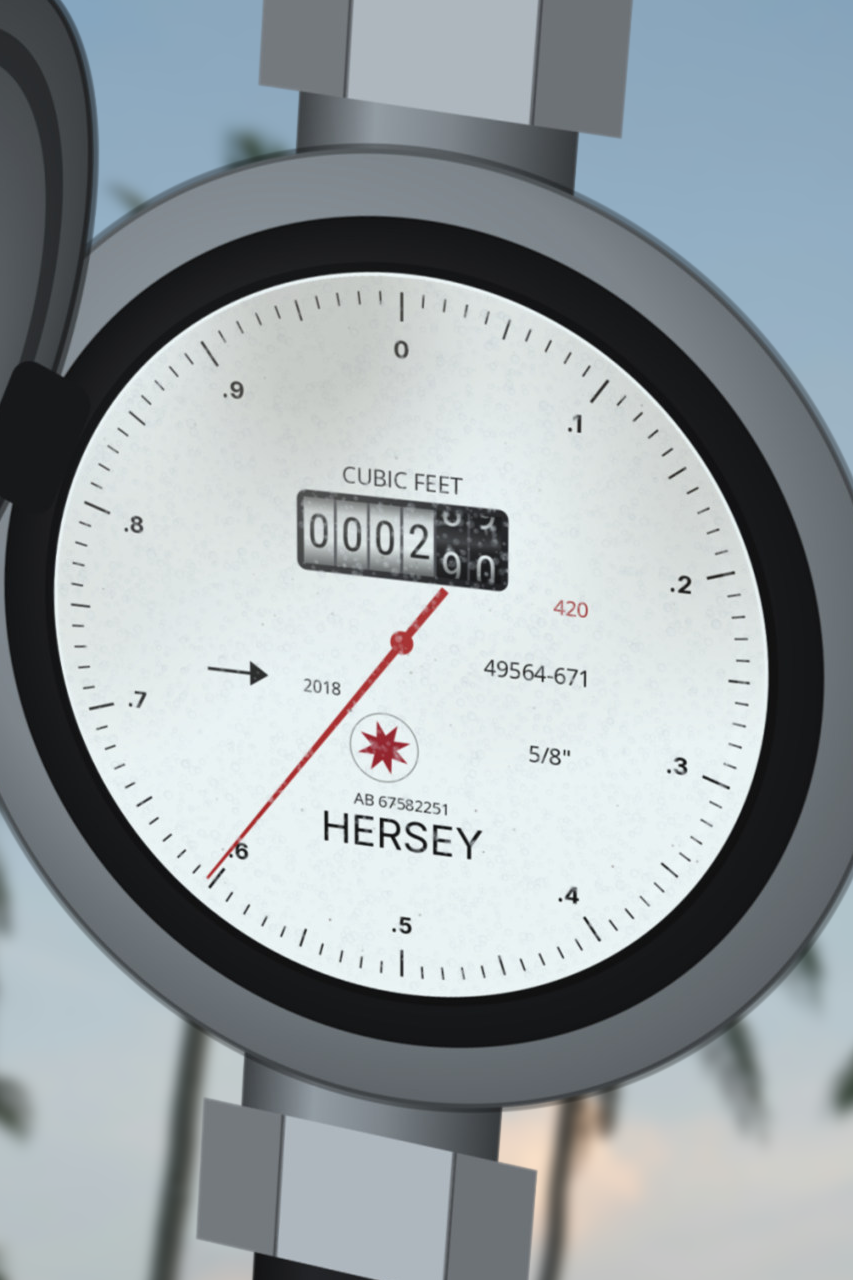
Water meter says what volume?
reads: 289.60 ft³
